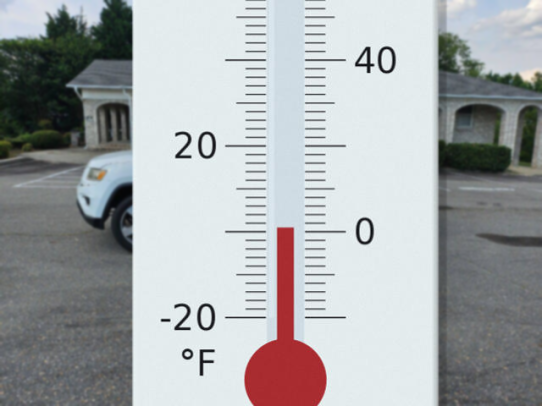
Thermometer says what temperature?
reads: 1 °F
